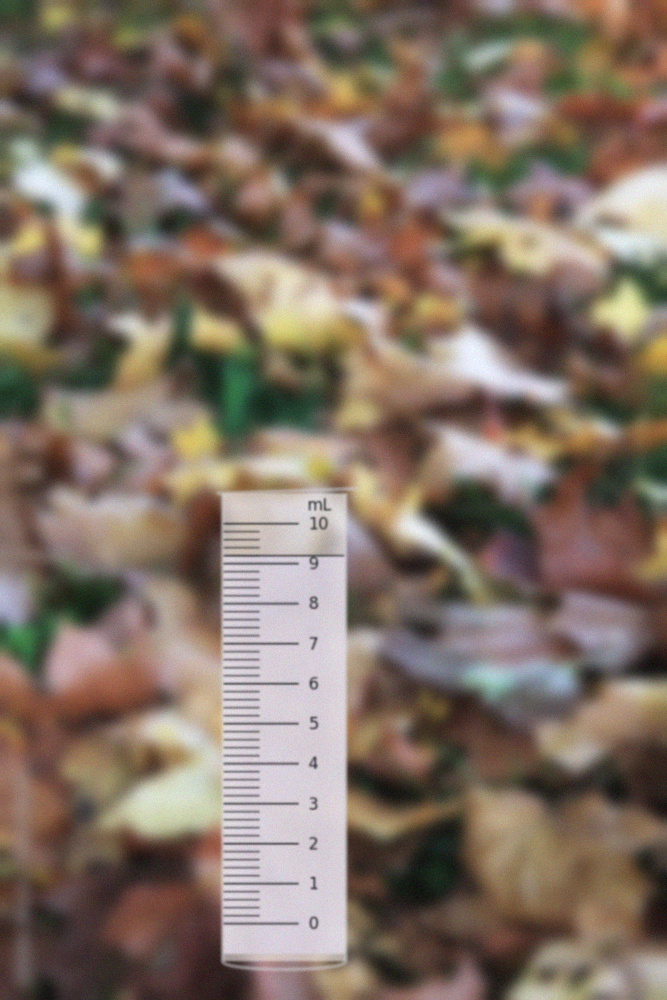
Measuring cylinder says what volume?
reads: 9.2 mL
